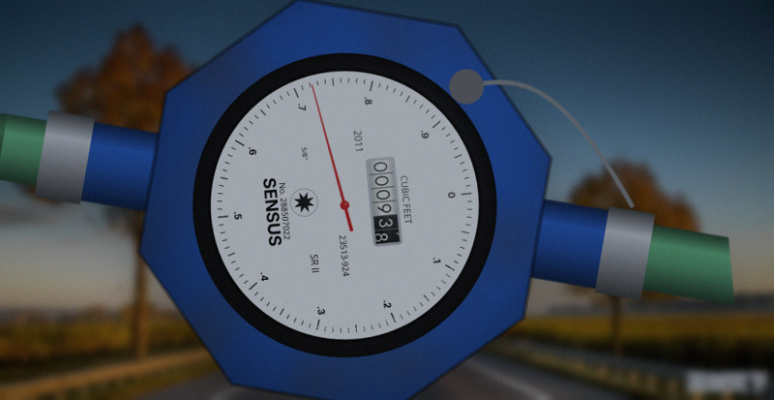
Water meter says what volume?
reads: 937.72 ft³
